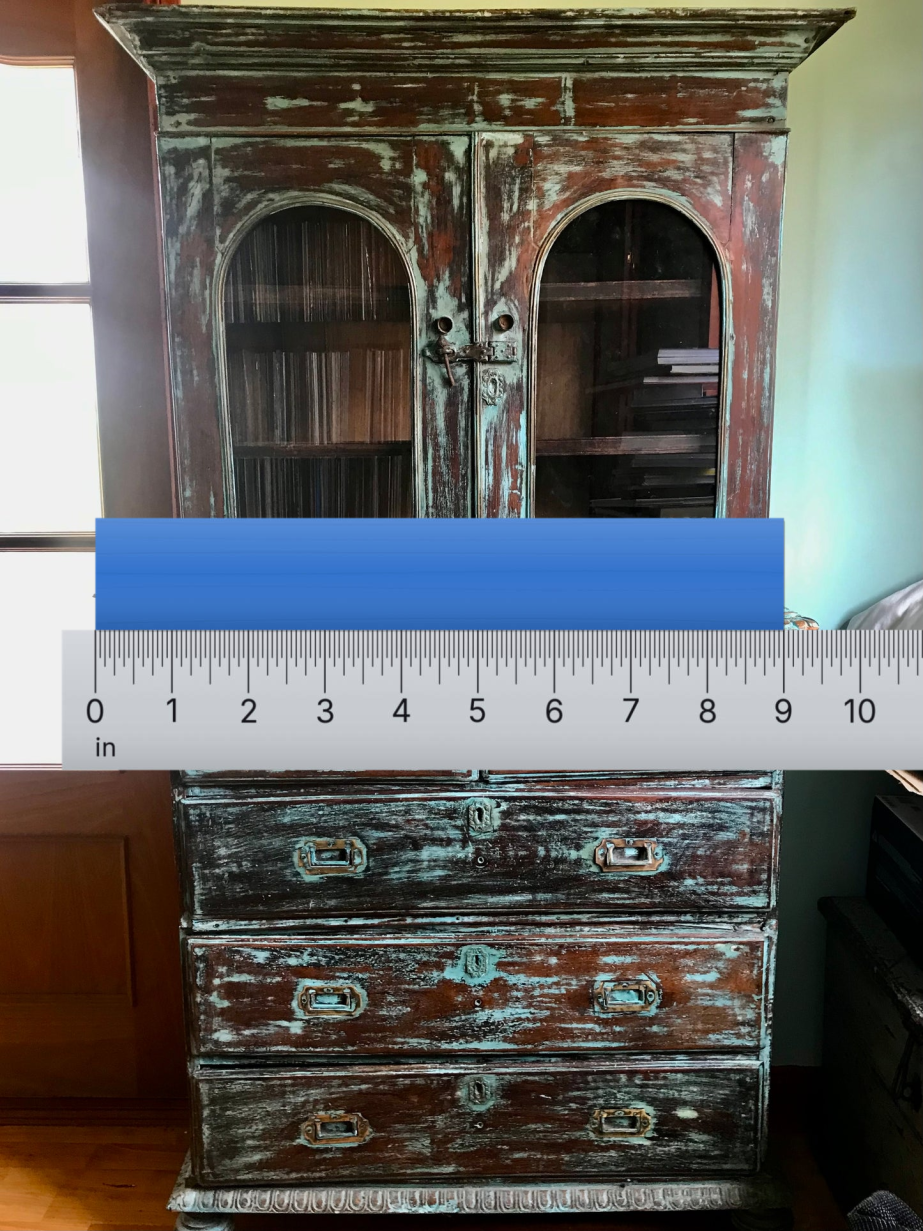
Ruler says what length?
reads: 9 in
